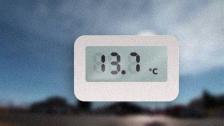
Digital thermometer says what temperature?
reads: 13.7 °C
